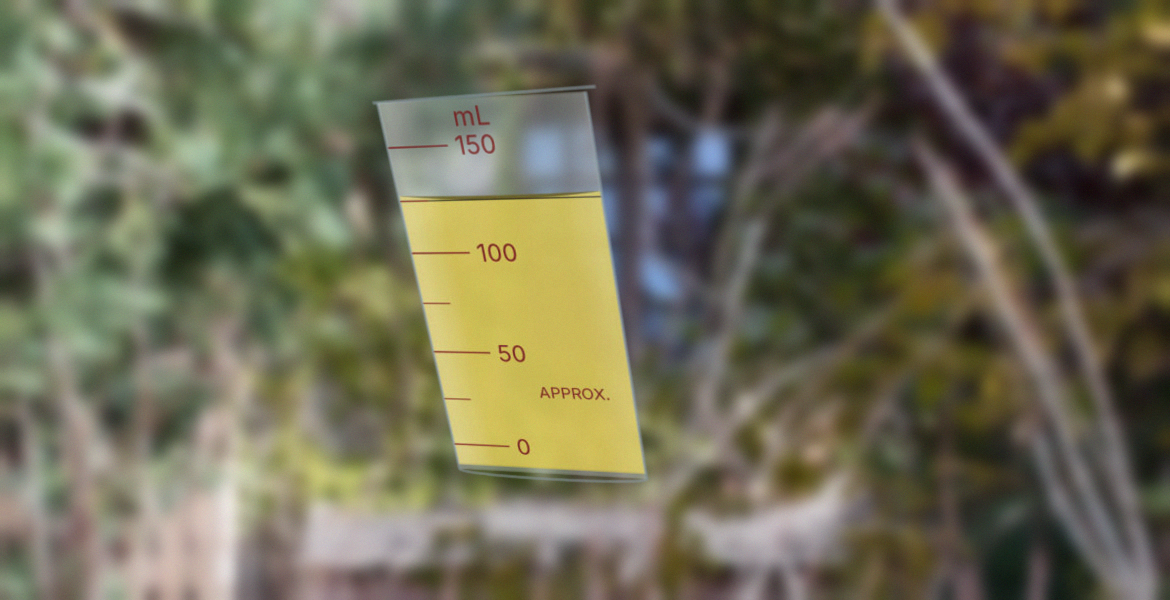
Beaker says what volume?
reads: 125 mL
